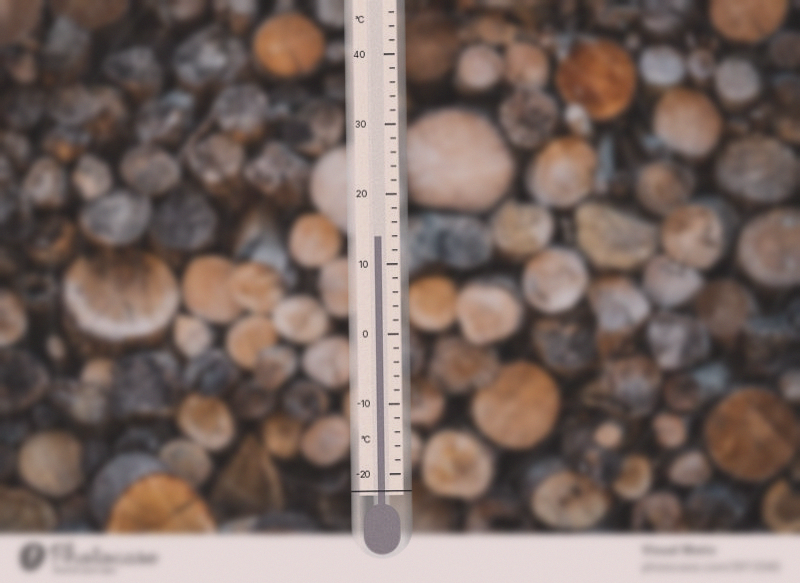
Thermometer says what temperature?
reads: 14 °C
